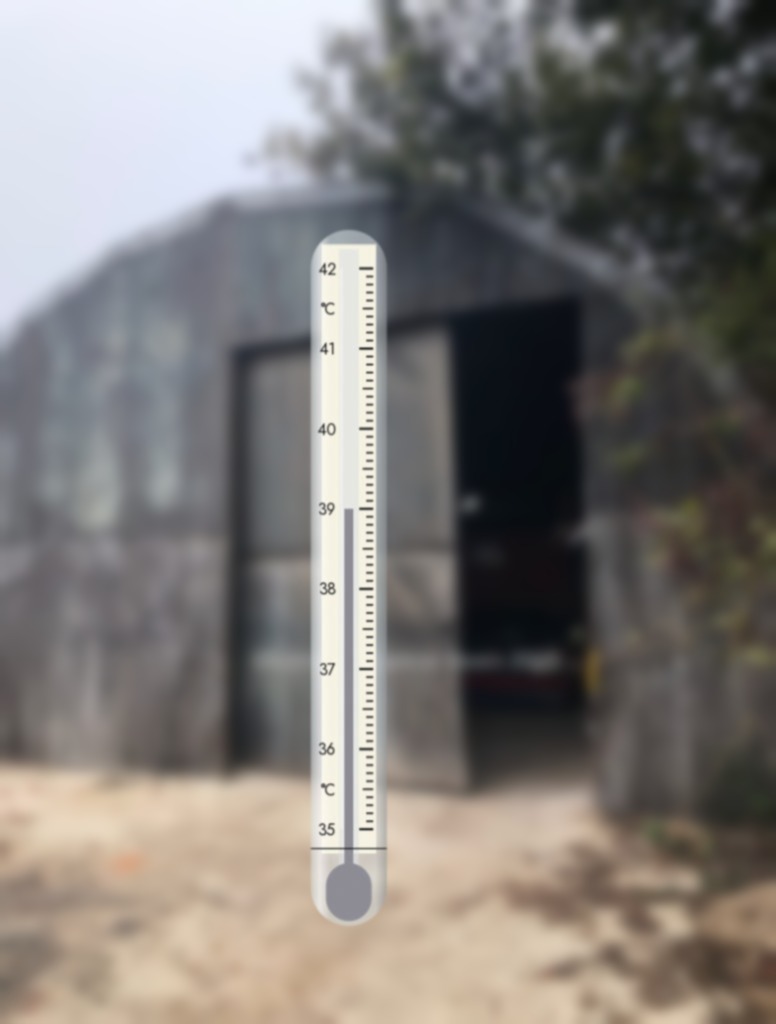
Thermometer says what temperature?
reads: 39 °C
